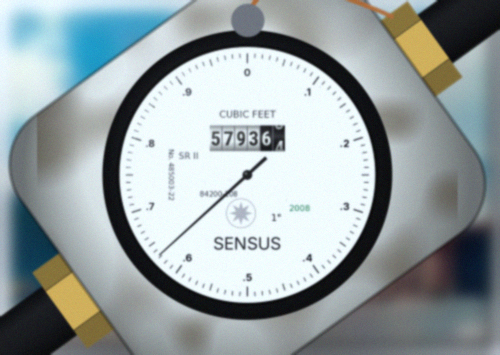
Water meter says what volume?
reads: 579363.63 ft³
